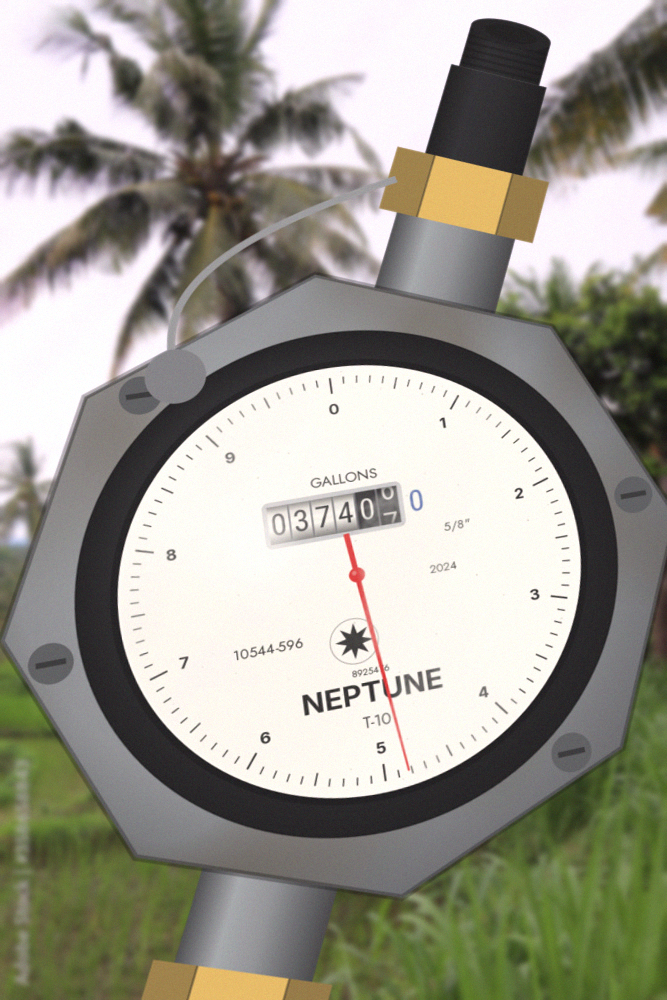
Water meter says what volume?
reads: 374064.8 gal
